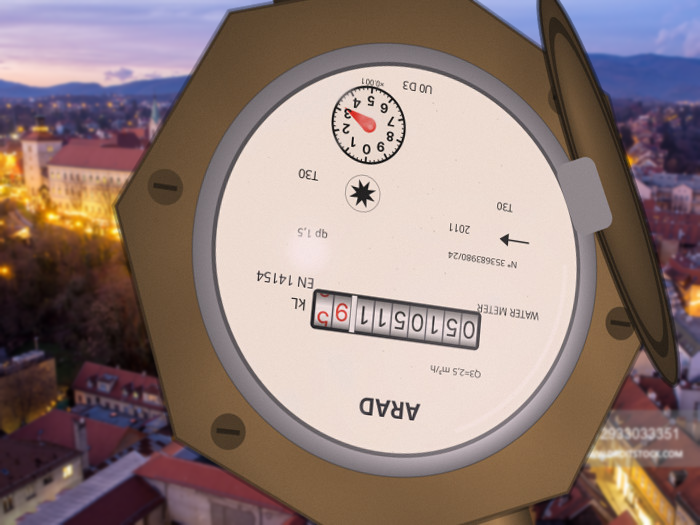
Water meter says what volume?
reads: 510511.953 kL
